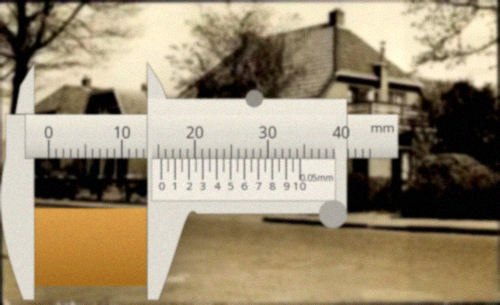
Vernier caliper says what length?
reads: 15.4 mm
